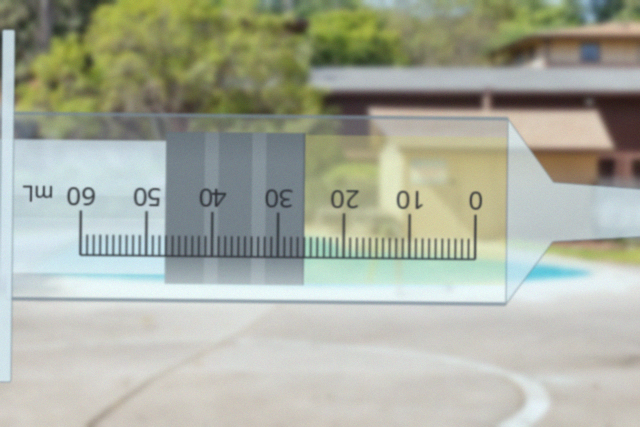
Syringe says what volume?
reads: 26 mL
